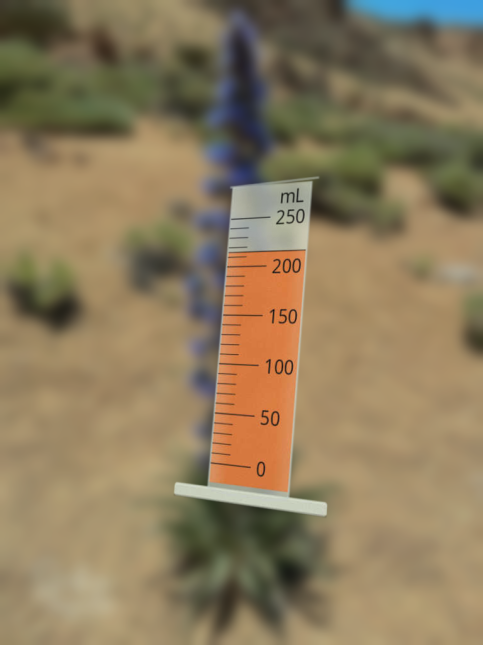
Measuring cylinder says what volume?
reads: 215 mL
